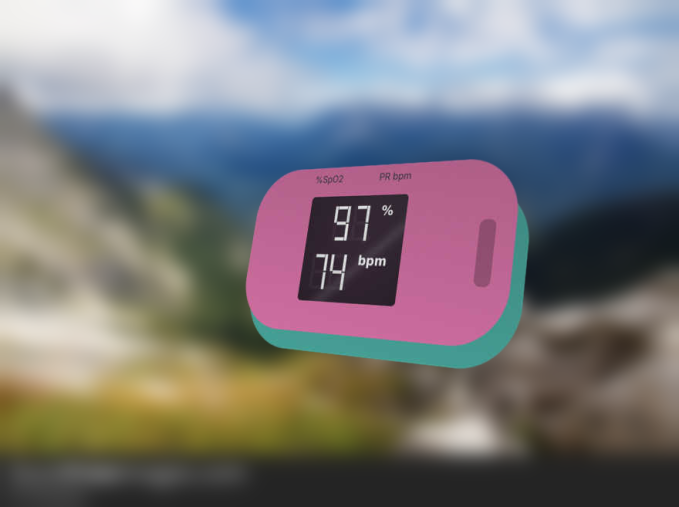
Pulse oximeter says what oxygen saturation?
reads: 97 %
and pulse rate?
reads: 74 bpm
